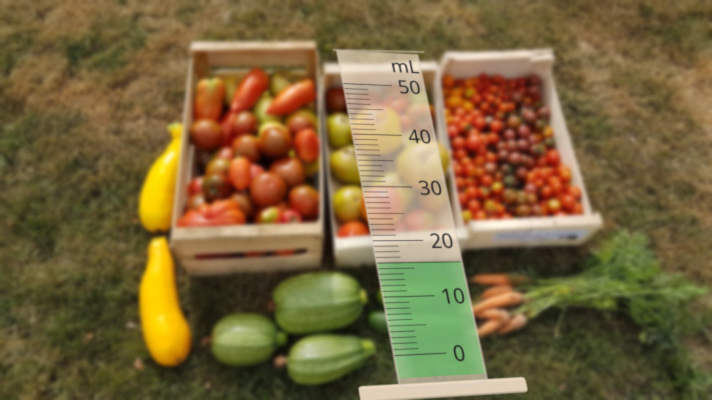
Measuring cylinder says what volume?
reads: 16 mL
